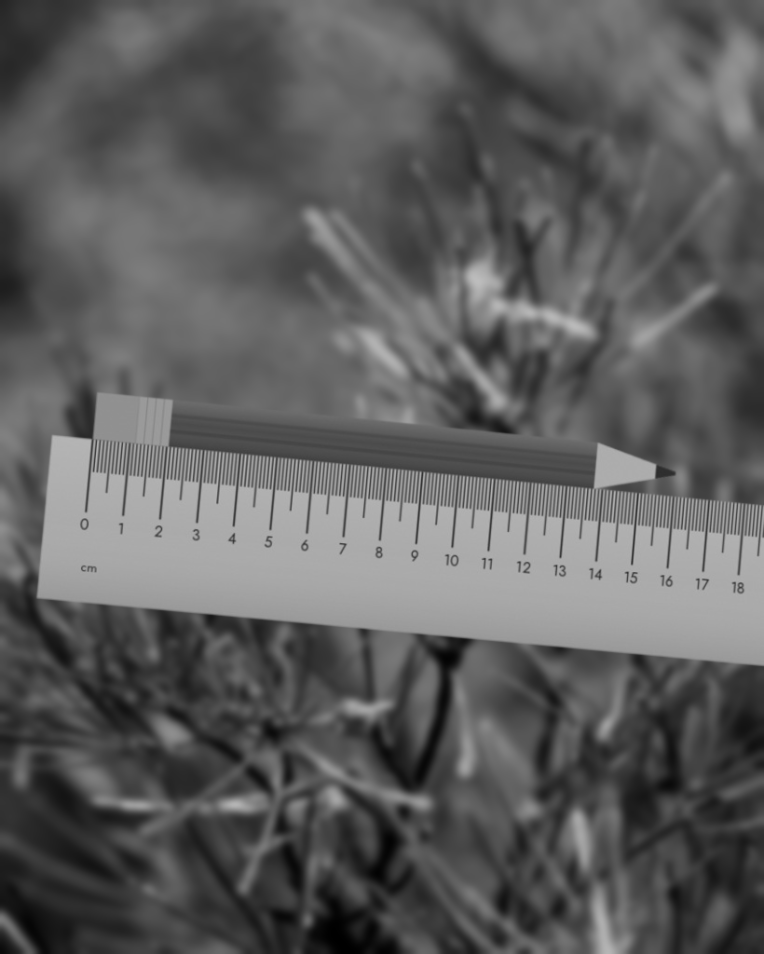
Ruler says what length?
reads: 16 cm
